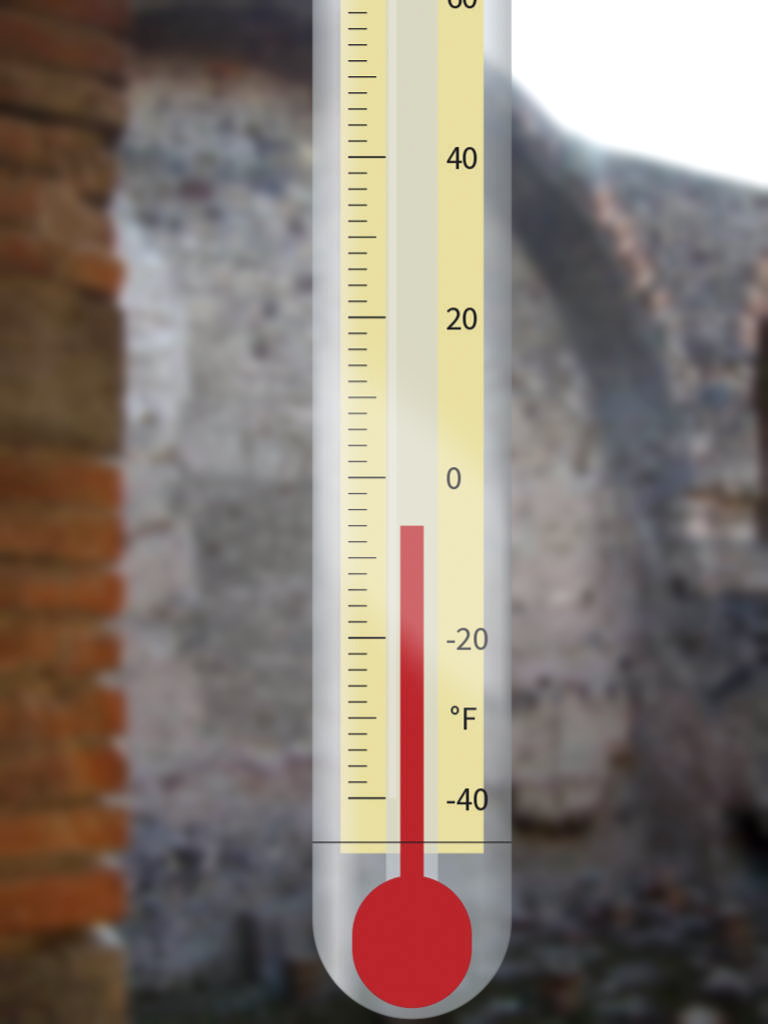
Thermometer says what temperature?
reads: -6 °F
